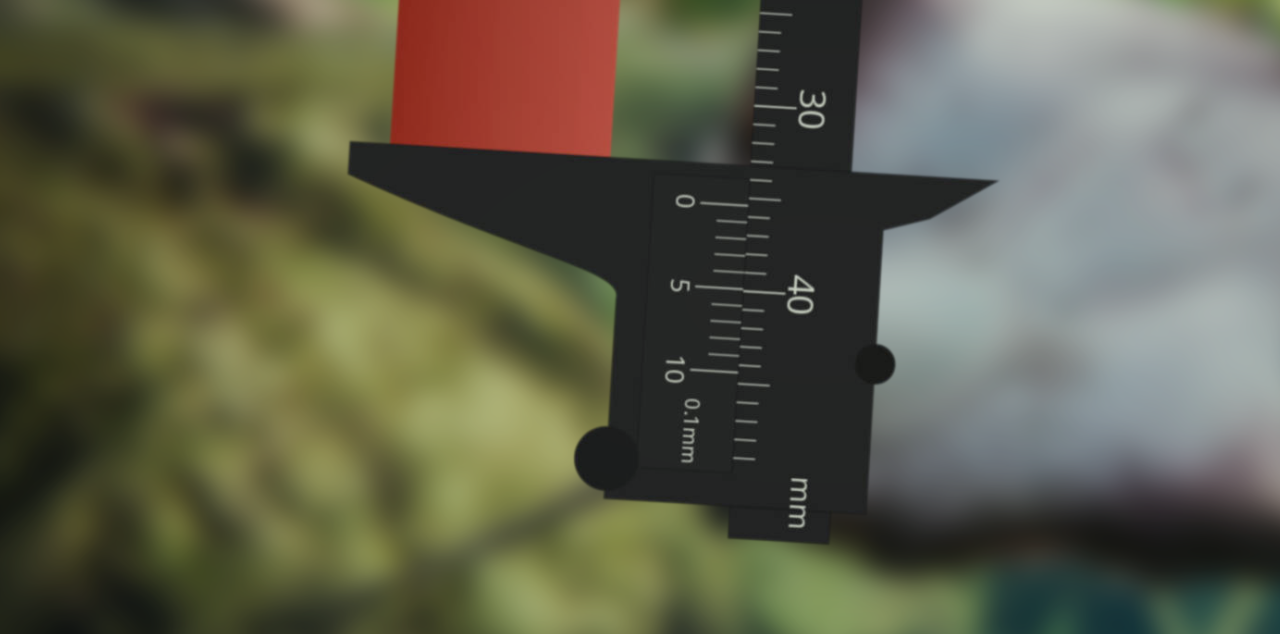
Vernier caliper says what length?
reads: 35.4 mm
